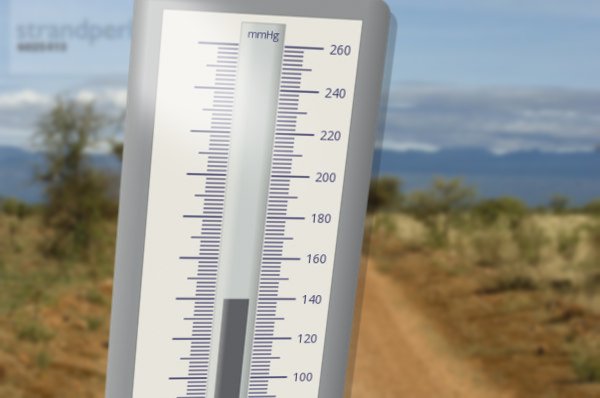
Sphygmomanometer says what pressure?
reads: 140 mmHg
